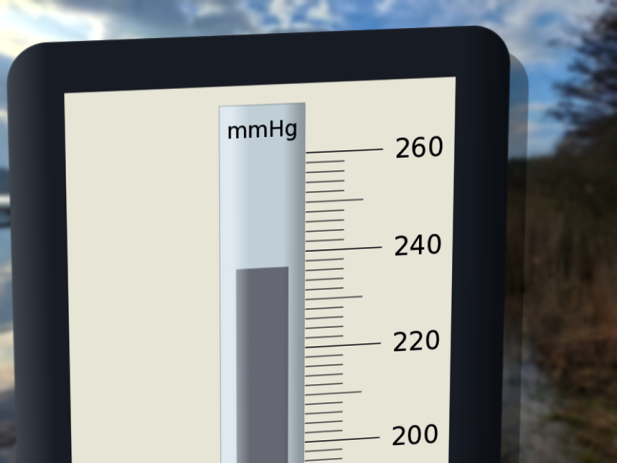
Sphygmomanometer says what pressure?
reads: 237 mmHg
